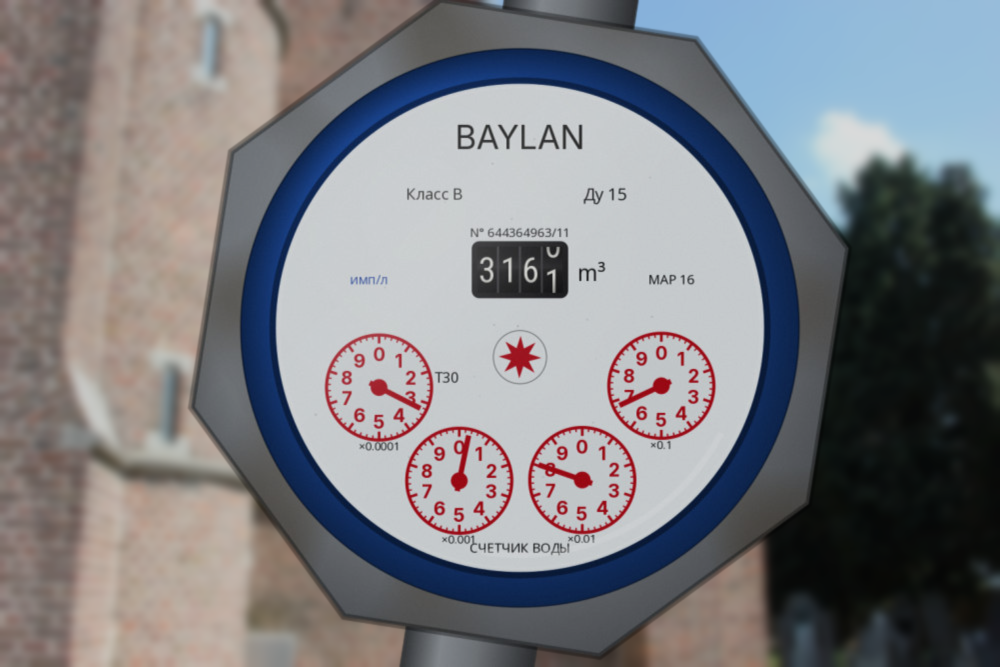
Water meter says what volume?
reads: 3160.6803 m³
